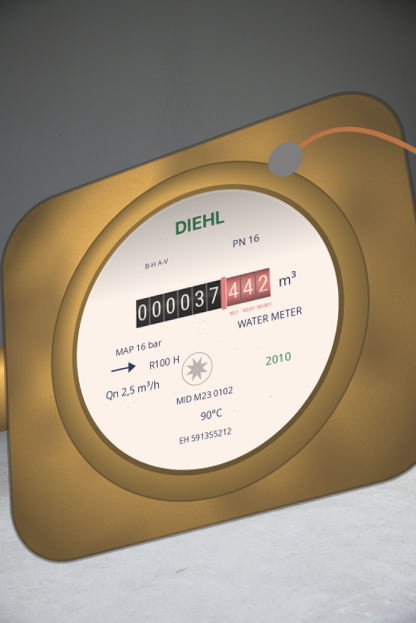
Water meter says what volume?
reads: 37.442 m³
